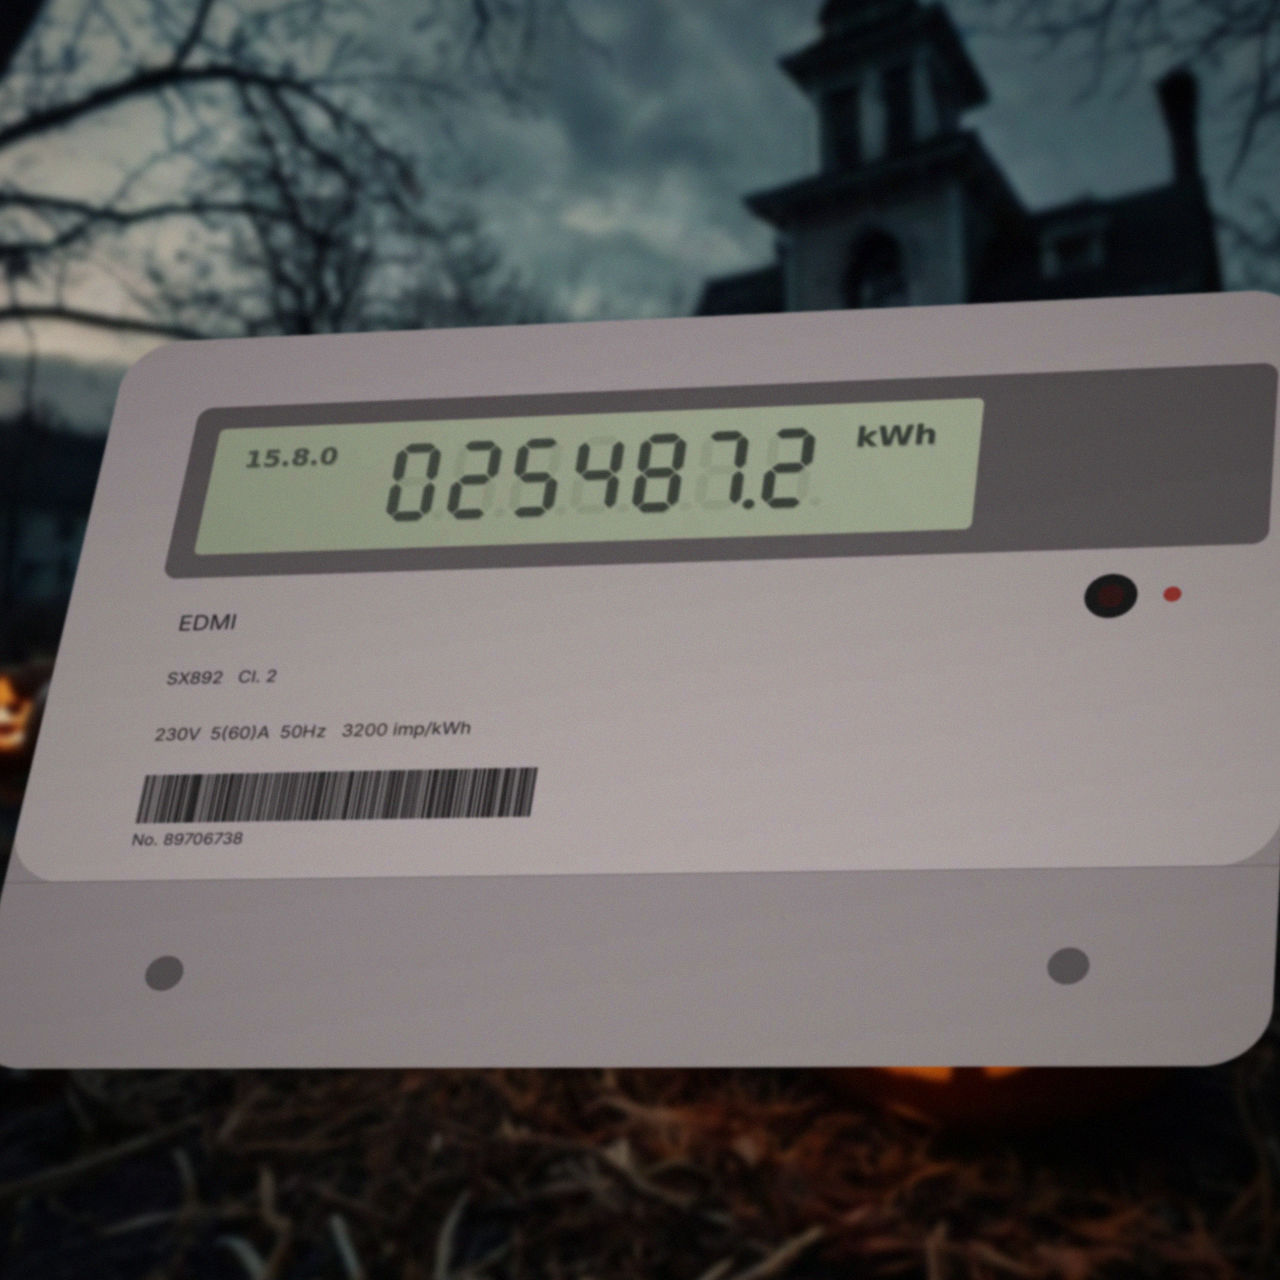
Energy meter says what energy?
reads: 25487.2 kWh
